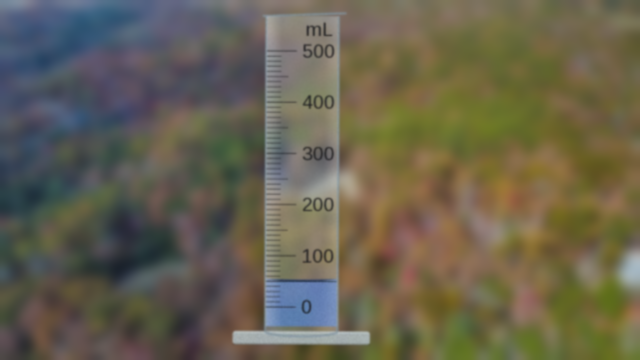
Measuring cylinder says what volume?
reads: 50 mL
